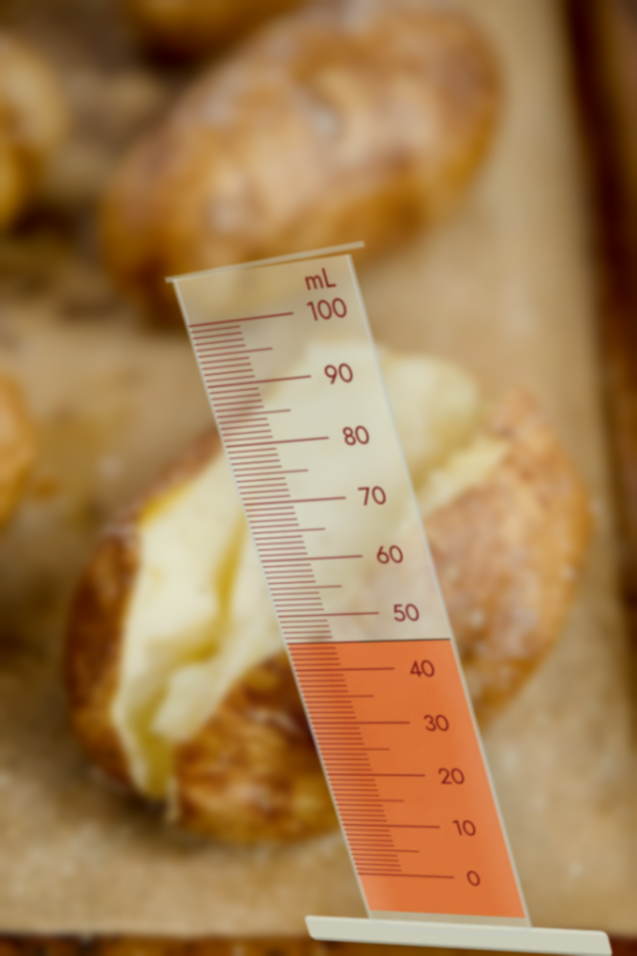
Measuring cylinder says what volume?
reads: 45 mL
